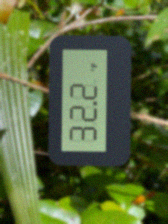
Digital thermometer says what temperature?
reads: 32.2 °F
